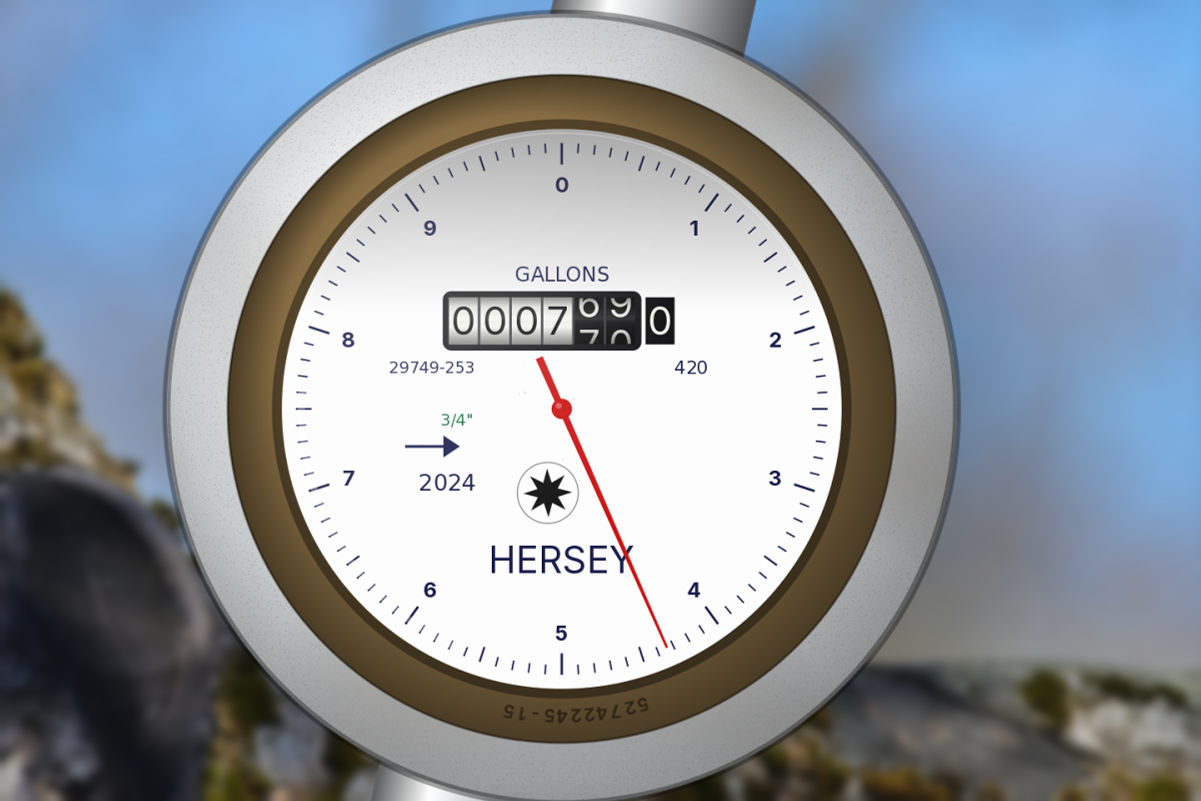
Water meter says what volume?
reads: 7694.3 gal
